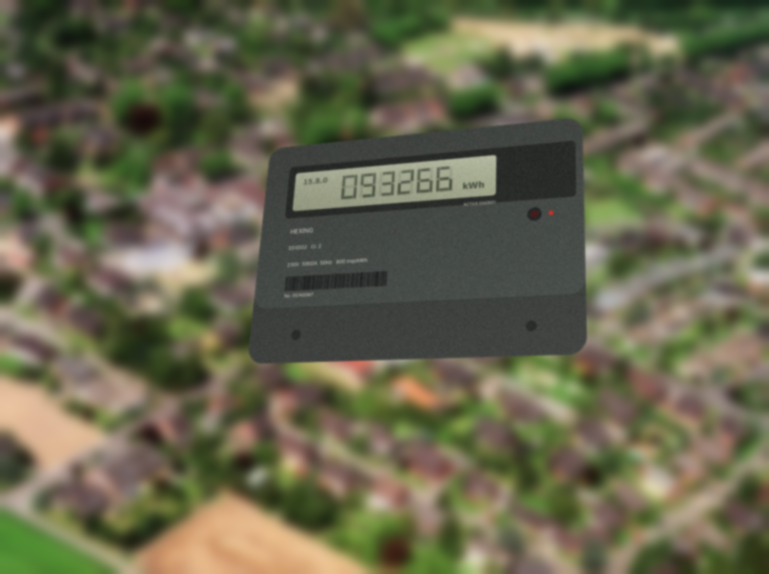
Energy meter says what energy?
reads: 93266 kWh
